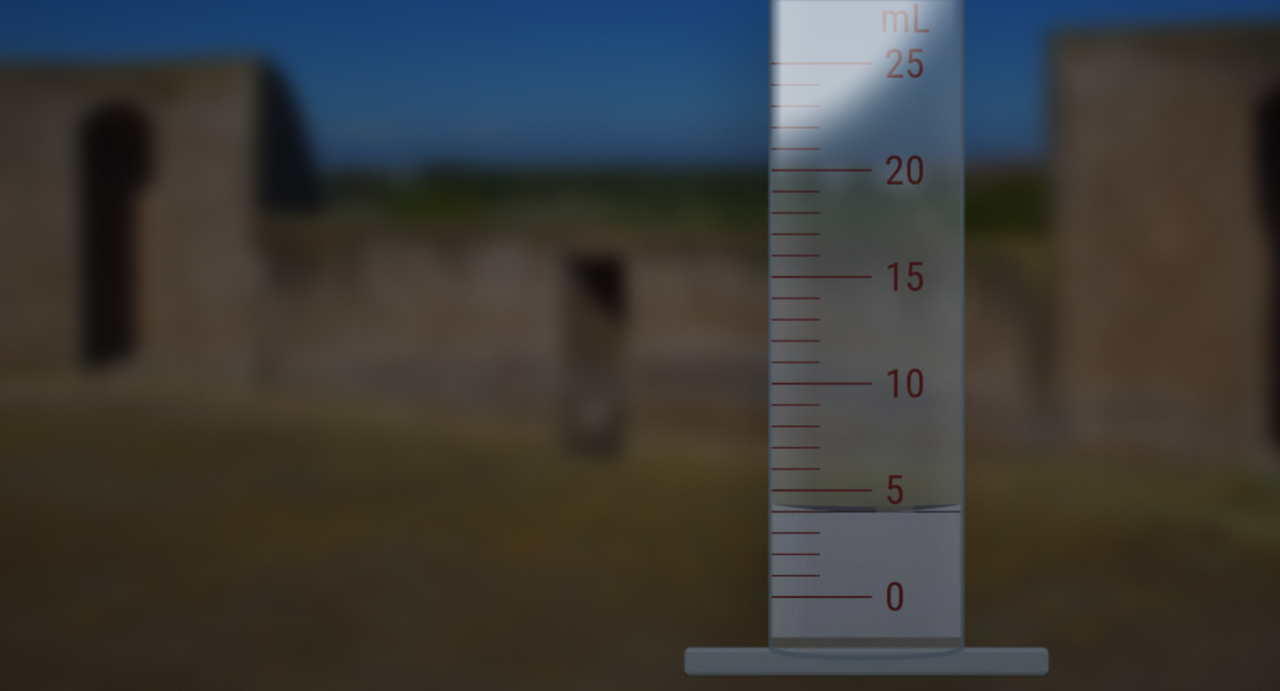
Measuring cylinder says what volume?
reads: 4 mL
